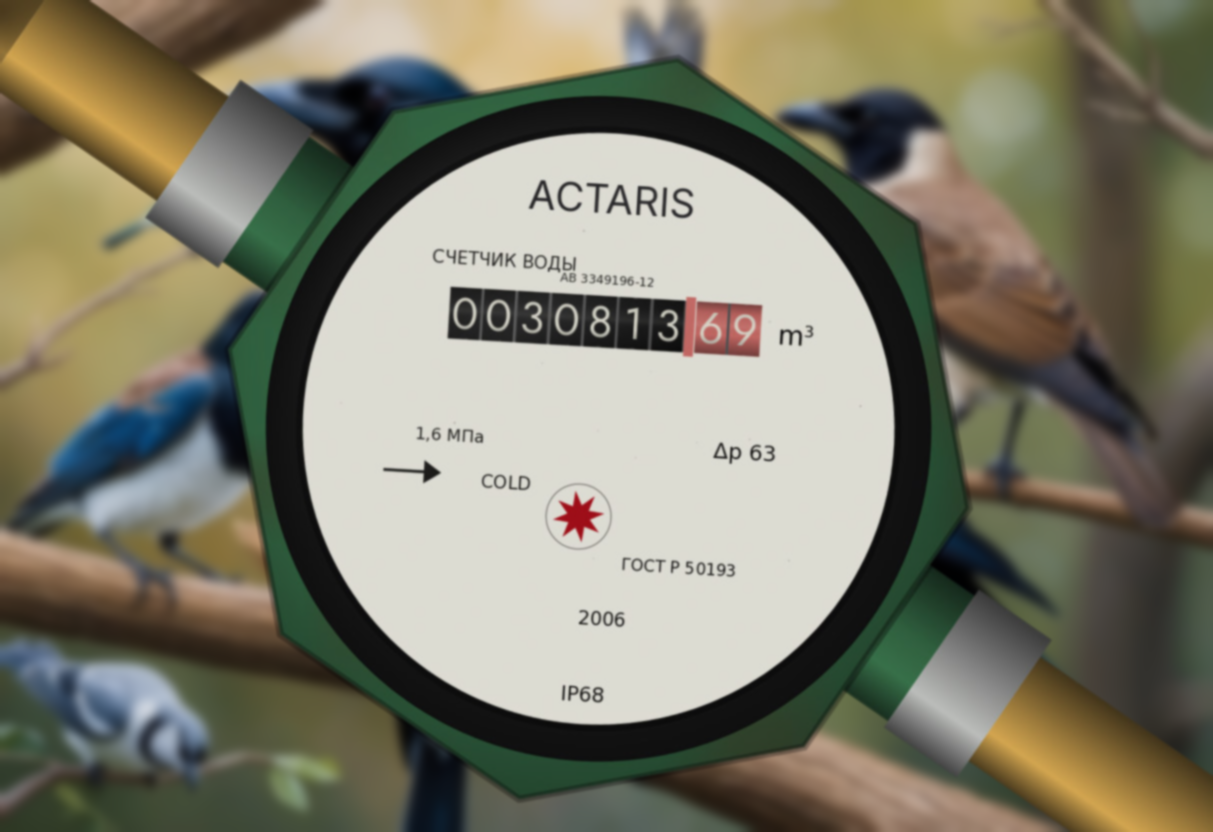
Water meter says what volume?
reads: 30813.69 m³
